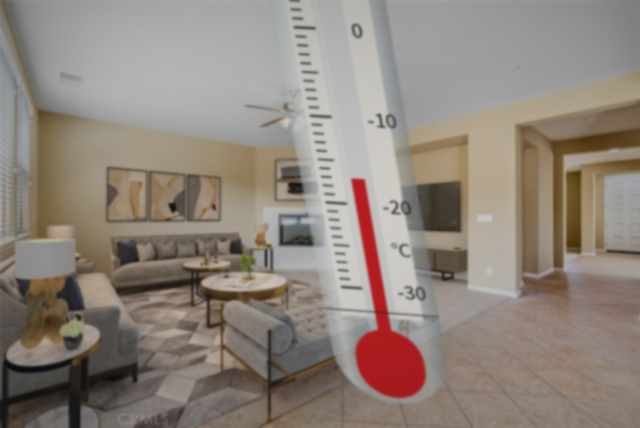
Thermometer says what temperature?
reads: -17 °C
